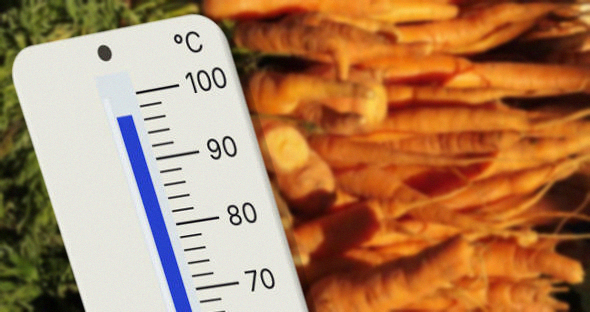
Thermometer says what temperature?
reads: 97 °C
